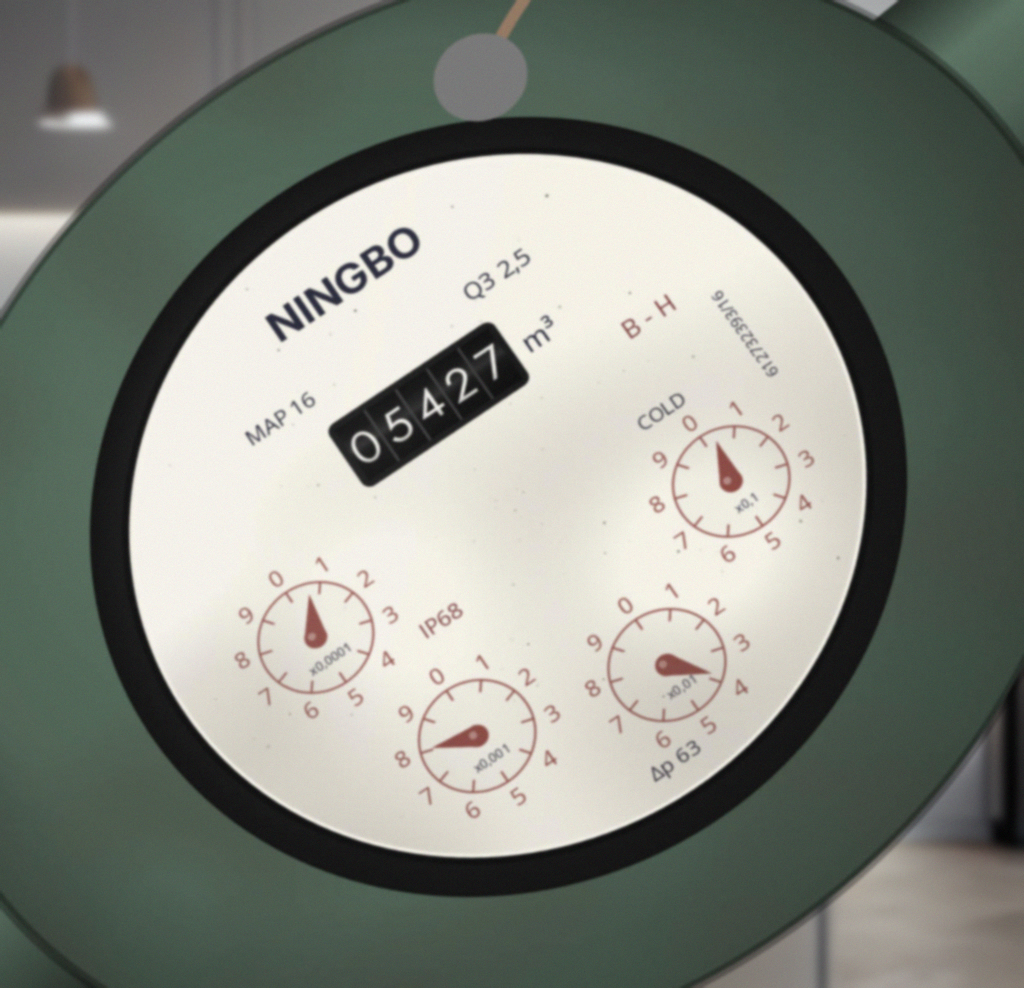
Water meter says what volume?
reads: 5427.0380 m³
